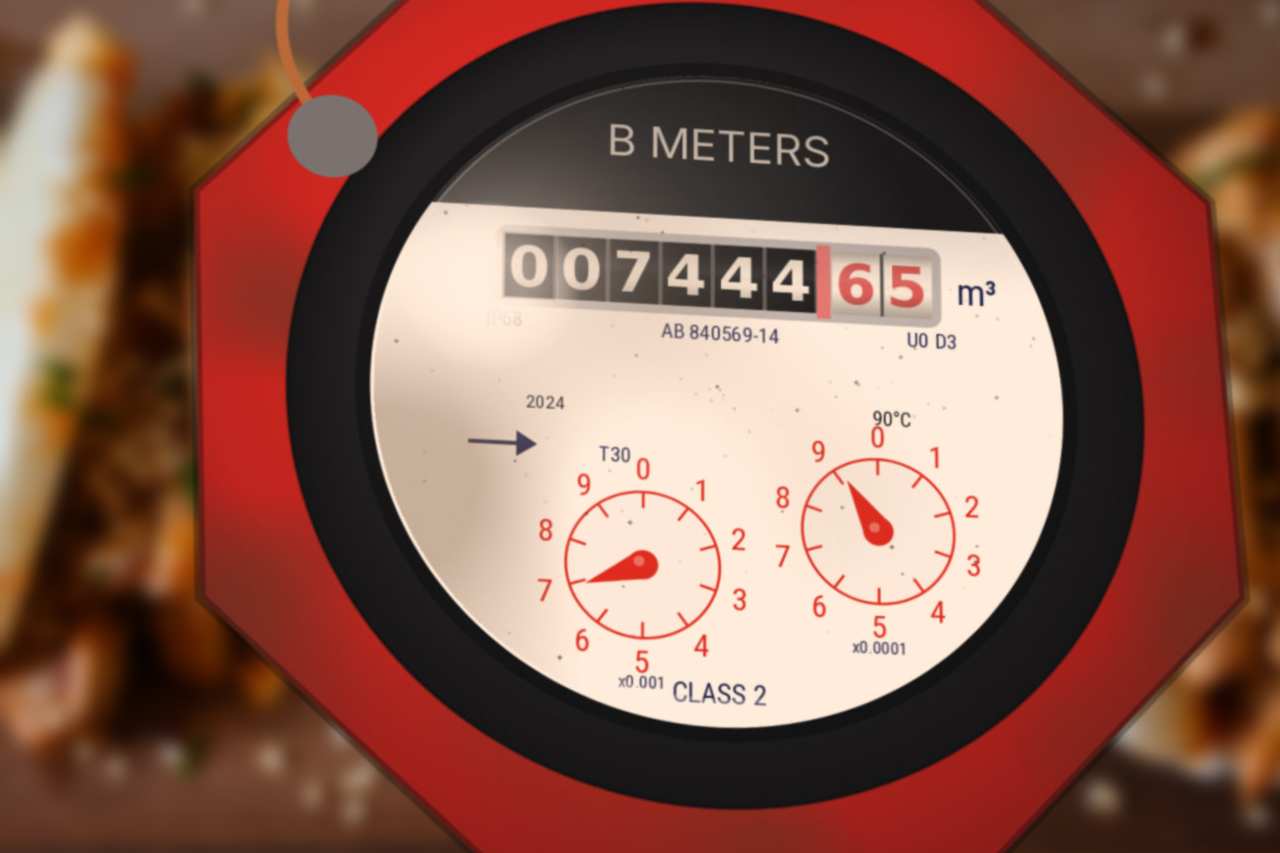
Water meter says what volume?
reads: 7444.6569 m³
